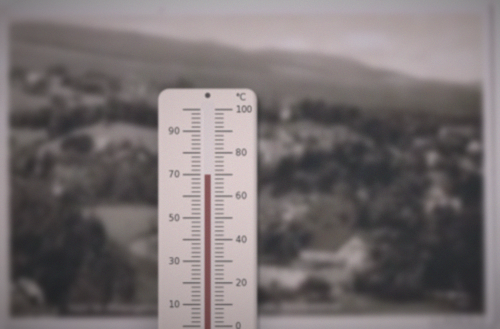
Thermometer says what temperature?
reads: 70 °C
